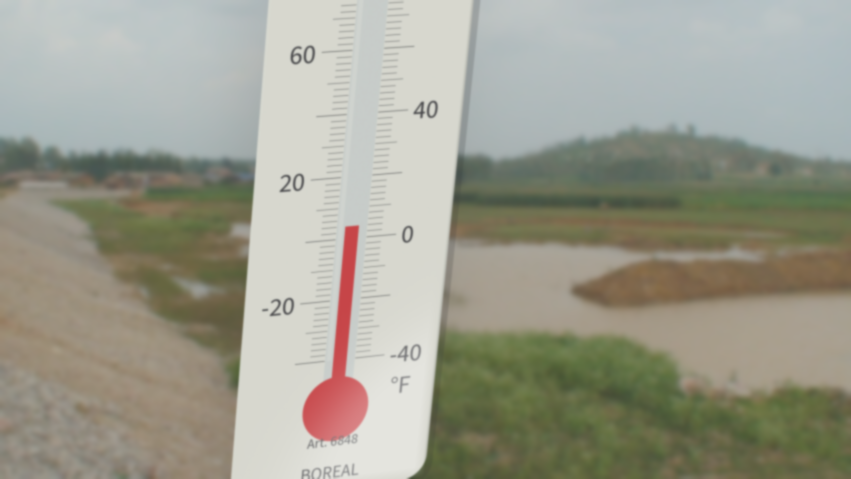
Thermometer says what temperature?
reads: 4 °F
